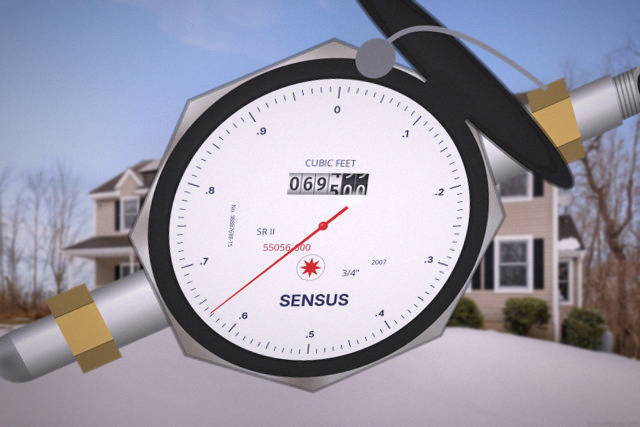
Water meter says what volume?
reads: 69499.63 ft³
